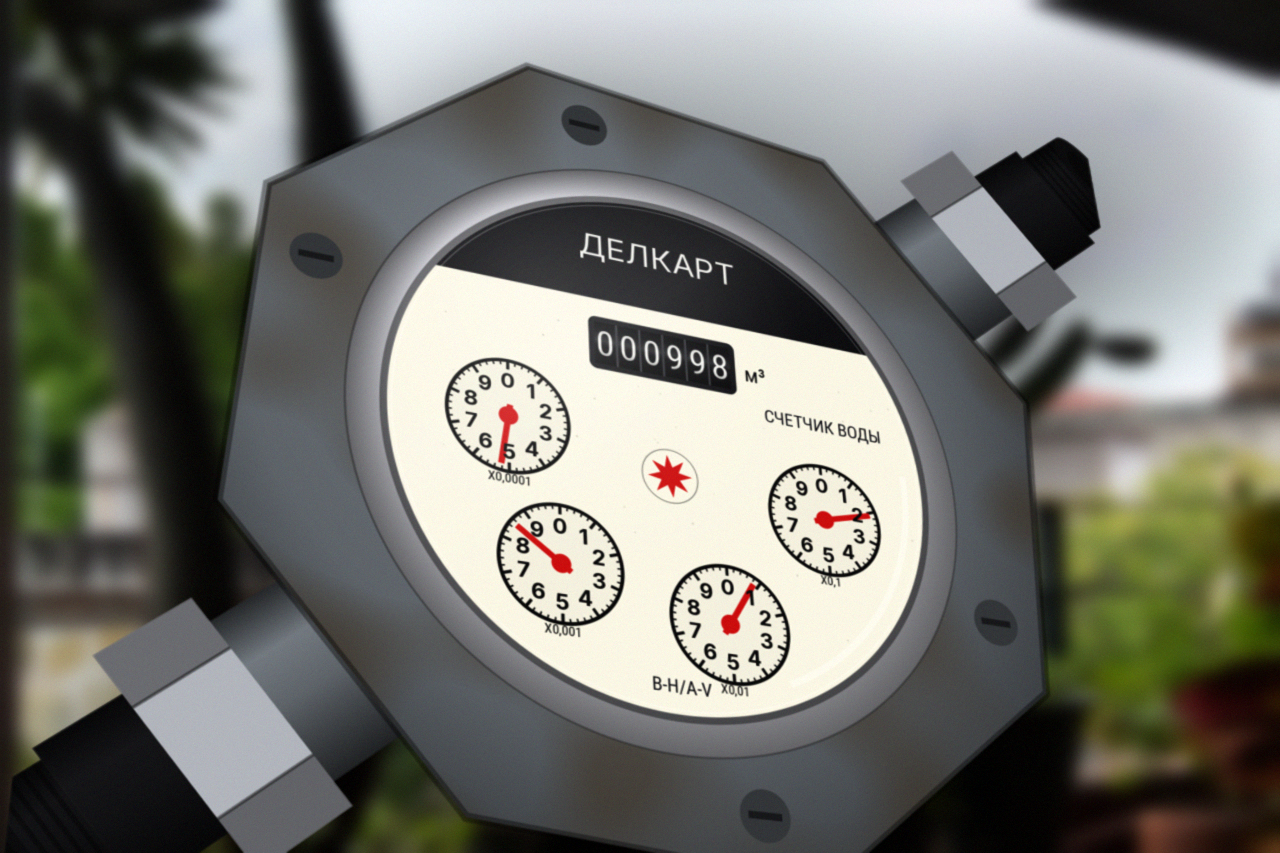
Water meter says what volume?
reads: 998.2085 m³
